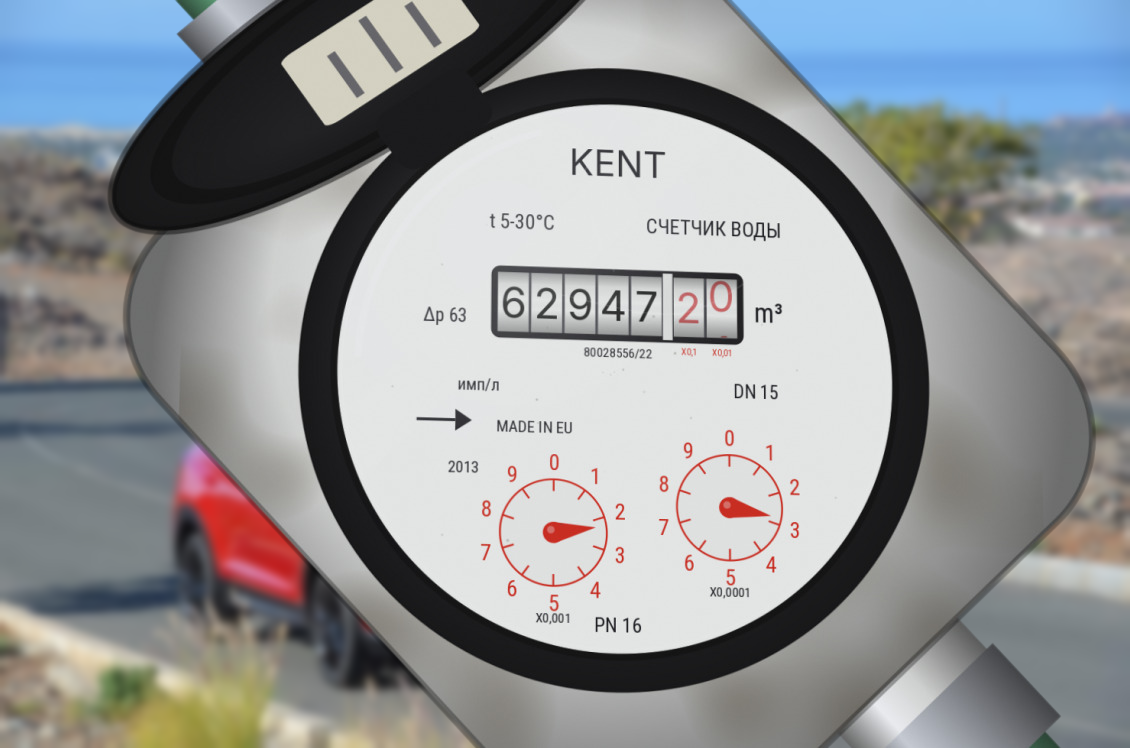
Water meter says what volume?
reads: 62947.2022 m³
